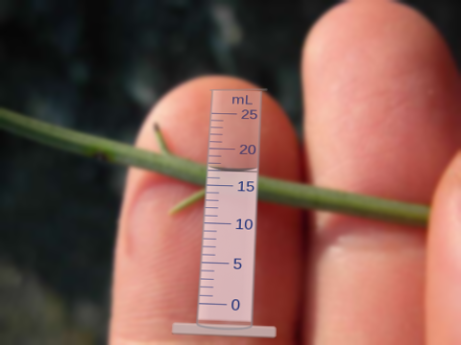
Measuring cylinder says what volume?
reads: 17 mL
